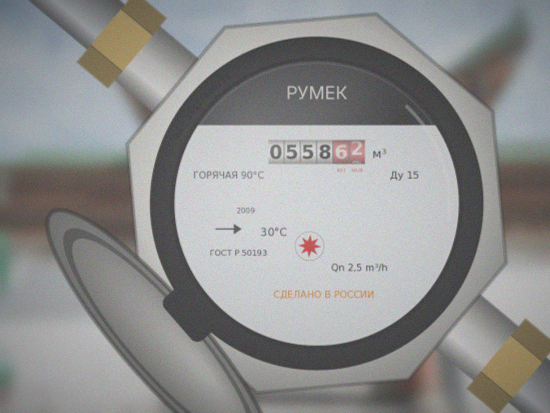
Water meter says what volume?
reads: 558.62 m³
